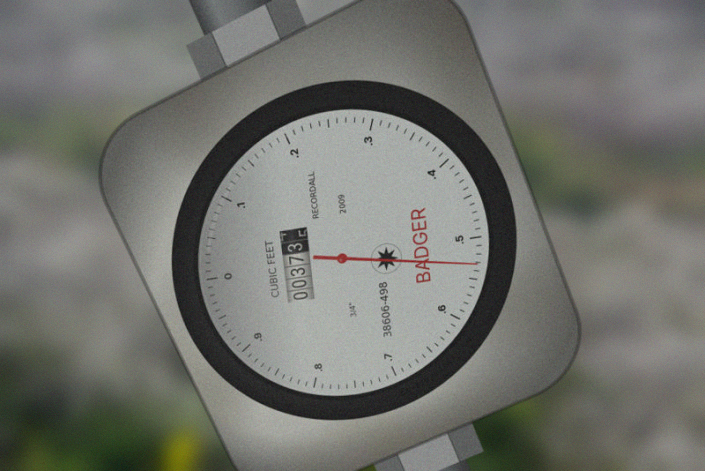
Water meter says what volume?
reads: 3734.53 ft³
